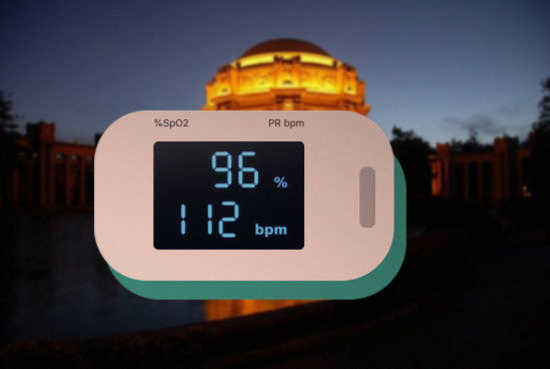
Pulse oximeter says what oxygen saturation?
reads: 96 %
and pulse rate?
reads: 112 bpm
